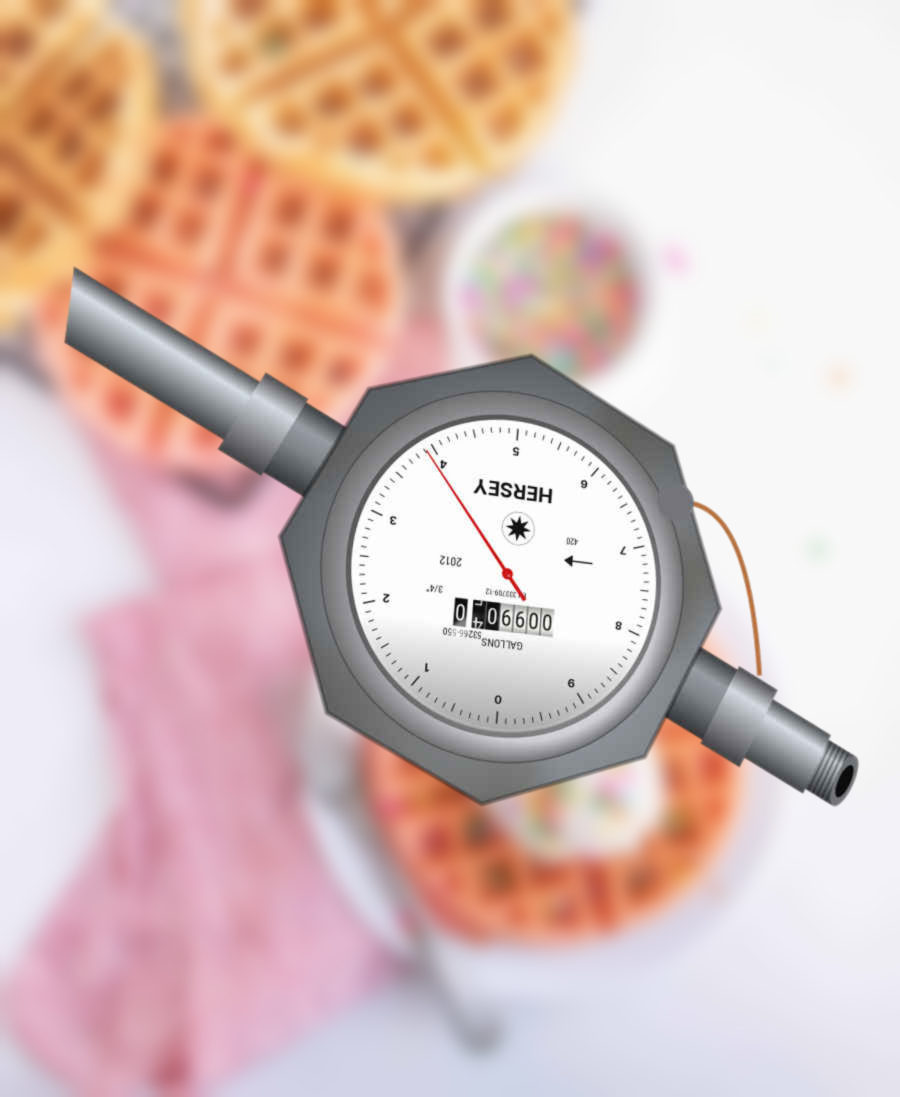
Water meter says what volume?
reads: 99043.9 gal
